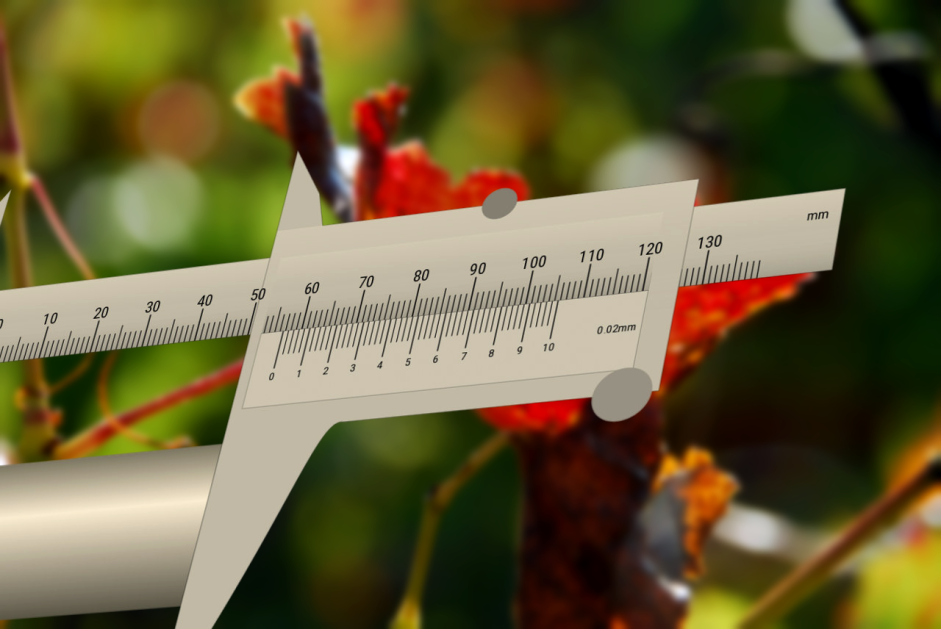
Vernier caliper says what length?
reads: 56.6 mm
